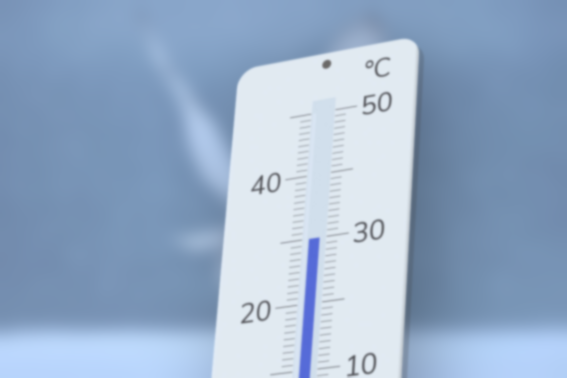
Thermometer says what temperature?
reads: 30 °C
